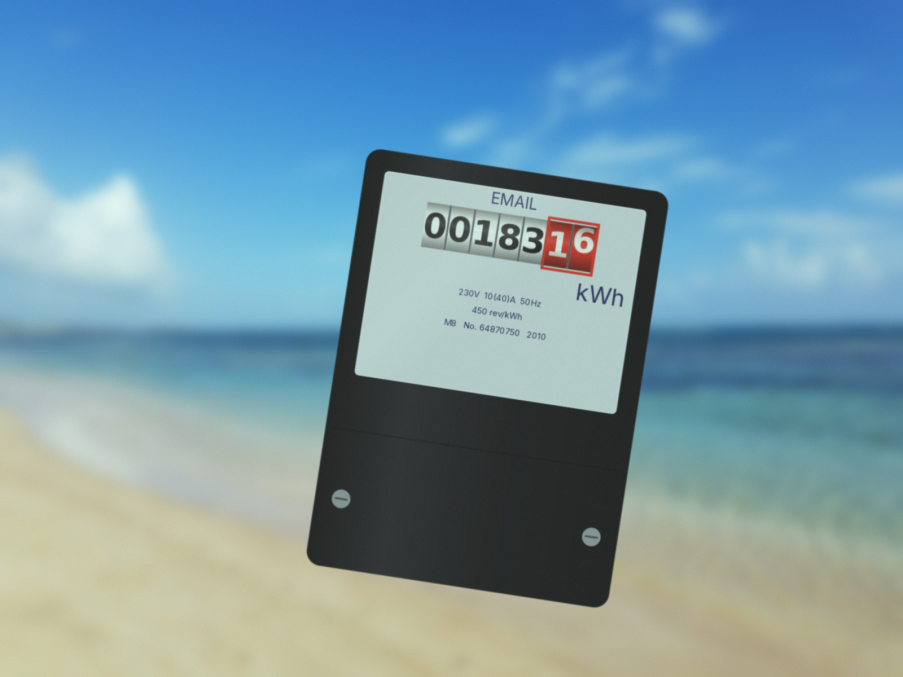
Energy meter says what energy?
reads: 183.16 kWh
